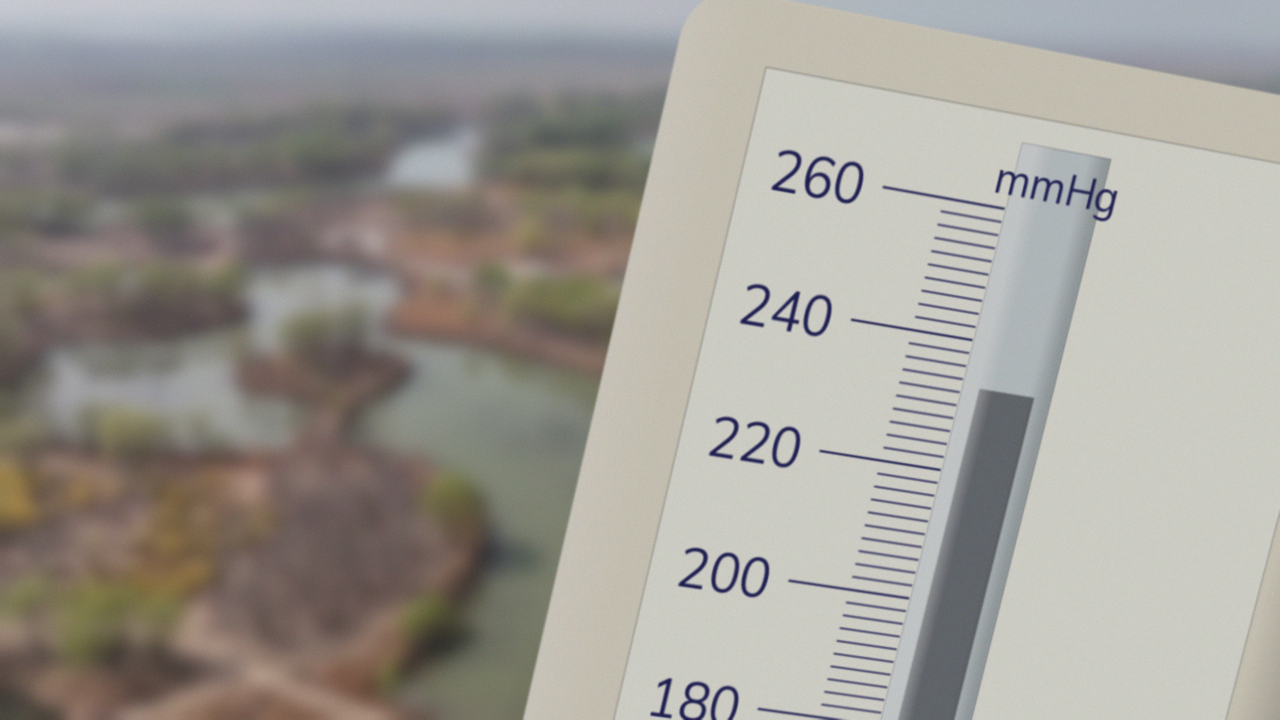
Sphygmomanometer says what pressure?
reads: 233 mmHg
